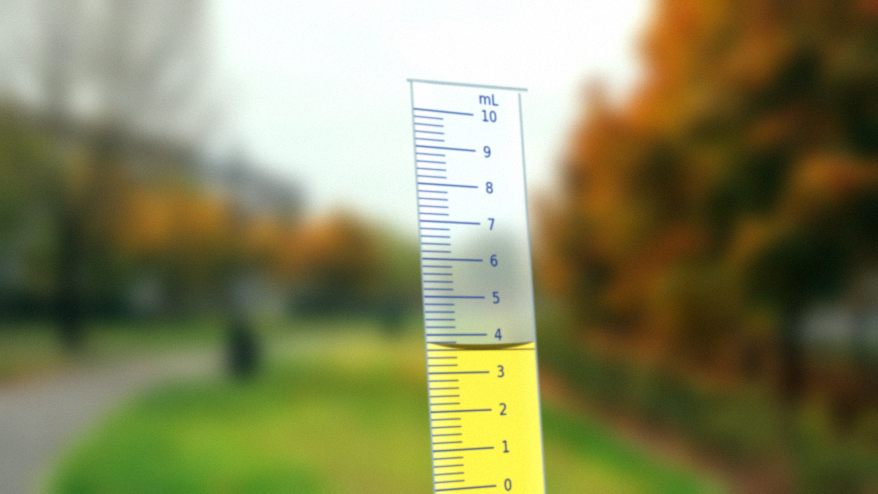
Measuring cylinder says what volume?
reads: 3.6 mL
